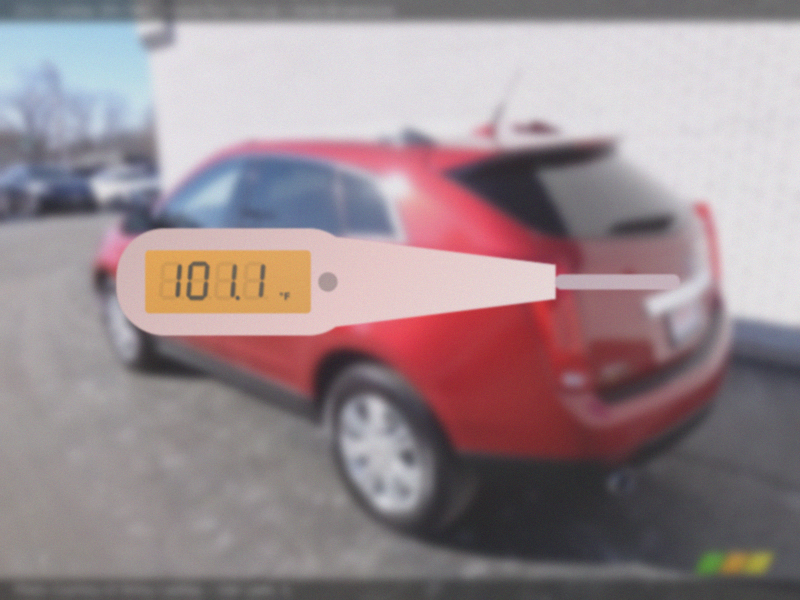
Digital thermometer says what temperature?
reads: 101.1 °F
